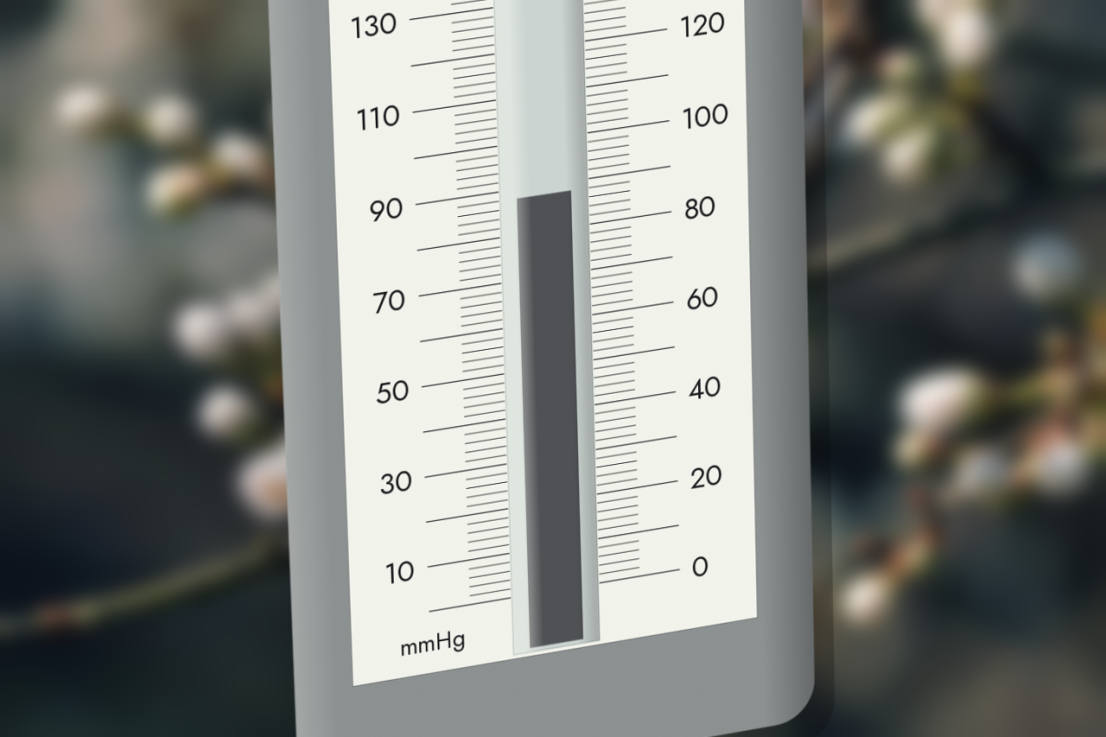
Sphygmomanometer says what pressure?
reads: 88 mmHg
